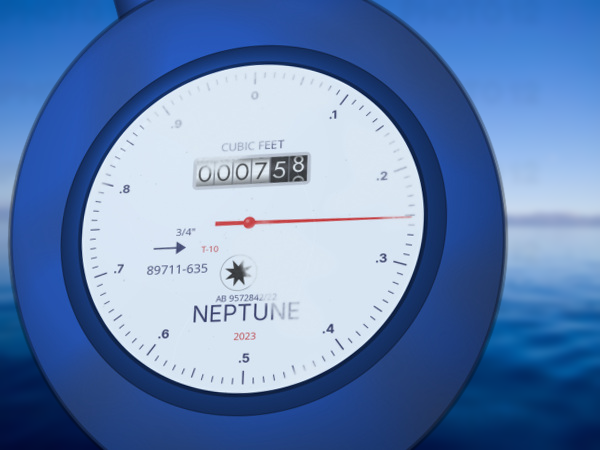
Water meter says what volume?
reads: 758.25 ft³
